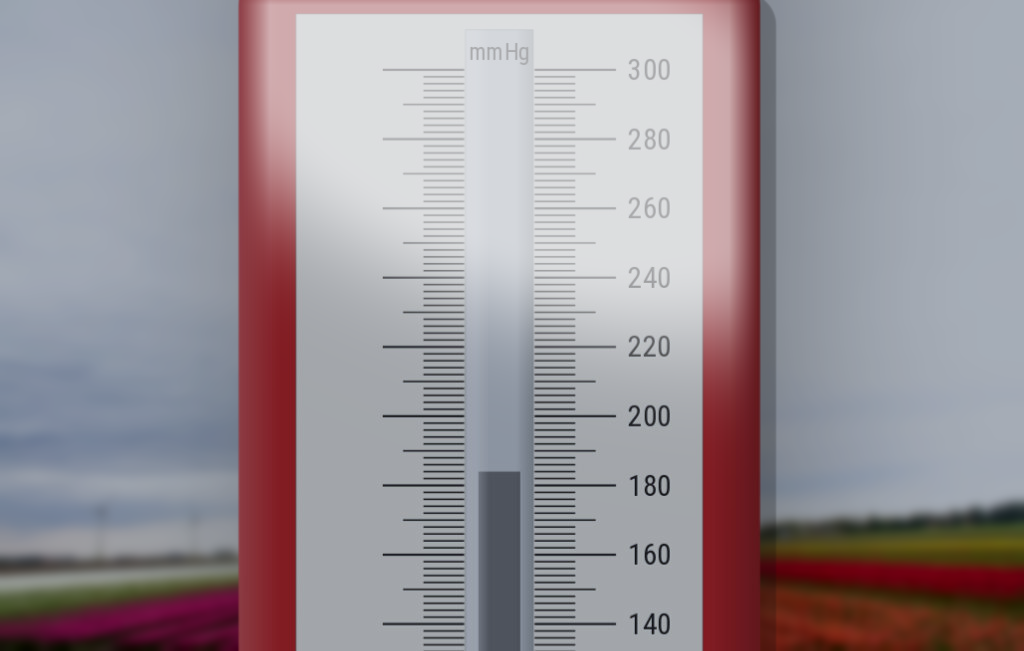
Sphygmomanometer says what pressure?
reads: 184 mmHg
